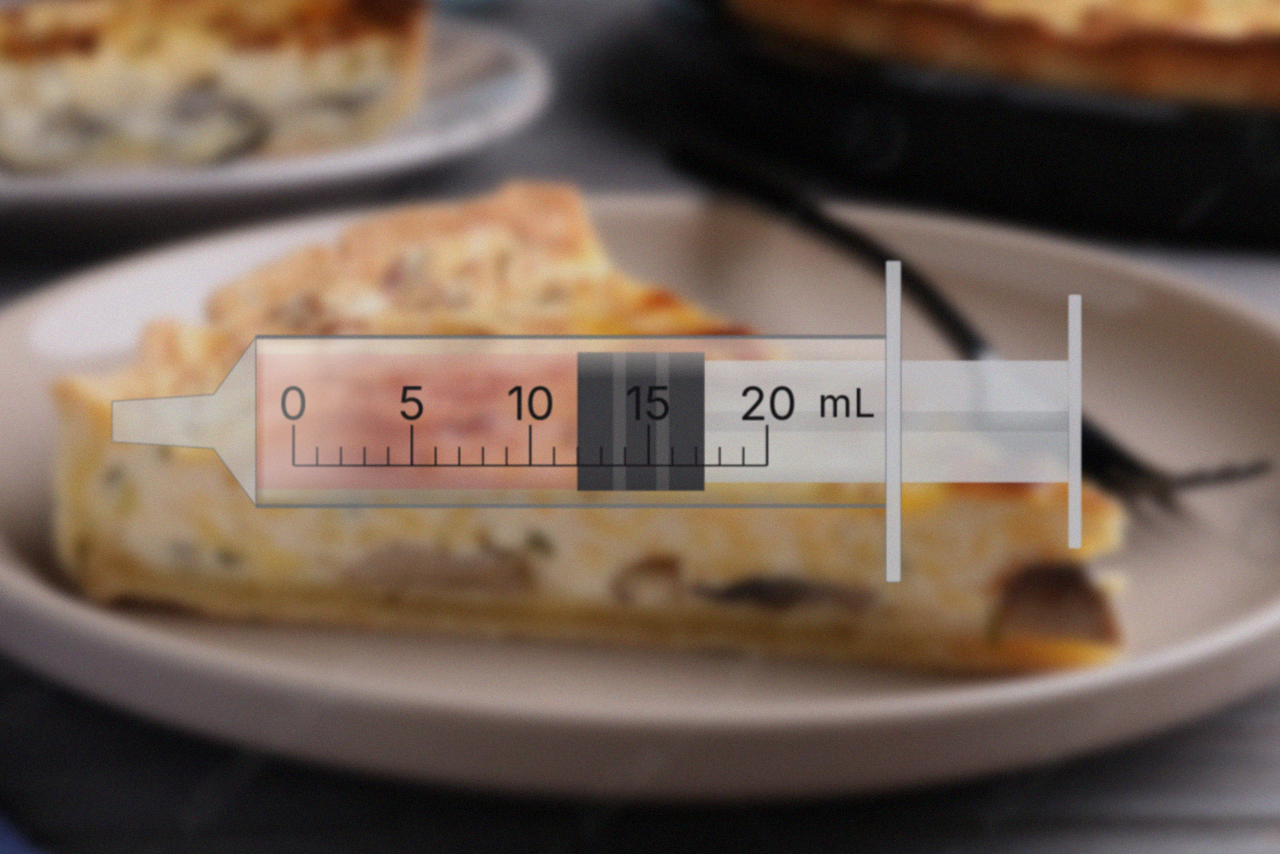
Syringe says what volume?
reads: 12 mL
